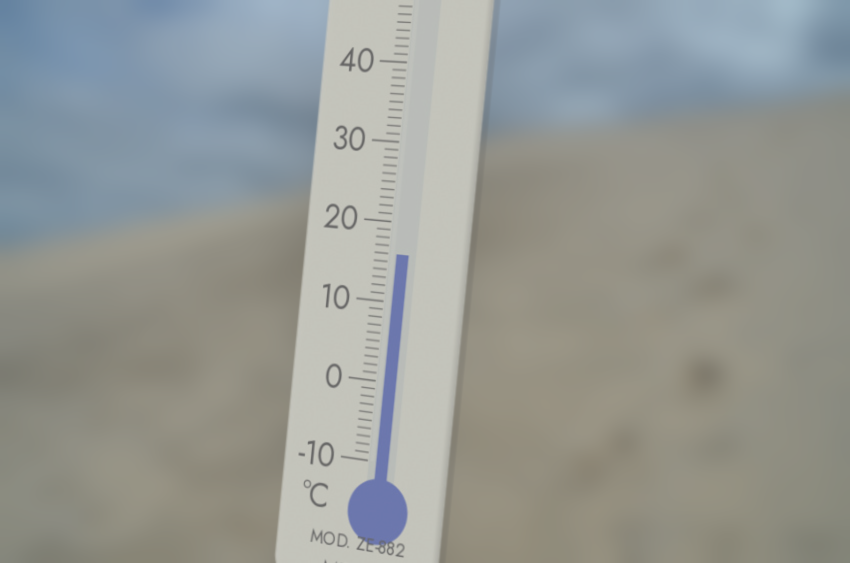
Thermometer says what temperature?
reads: 16 °C
